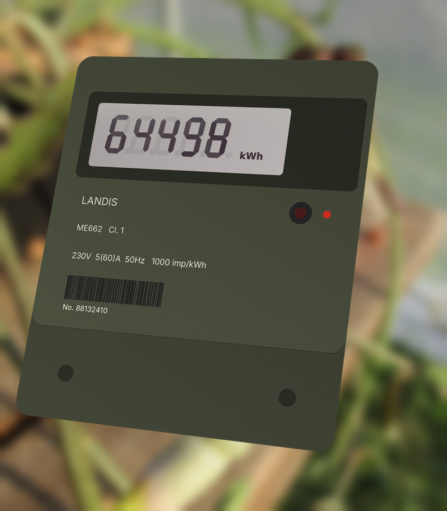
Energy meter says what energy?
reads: 64498 kWh
